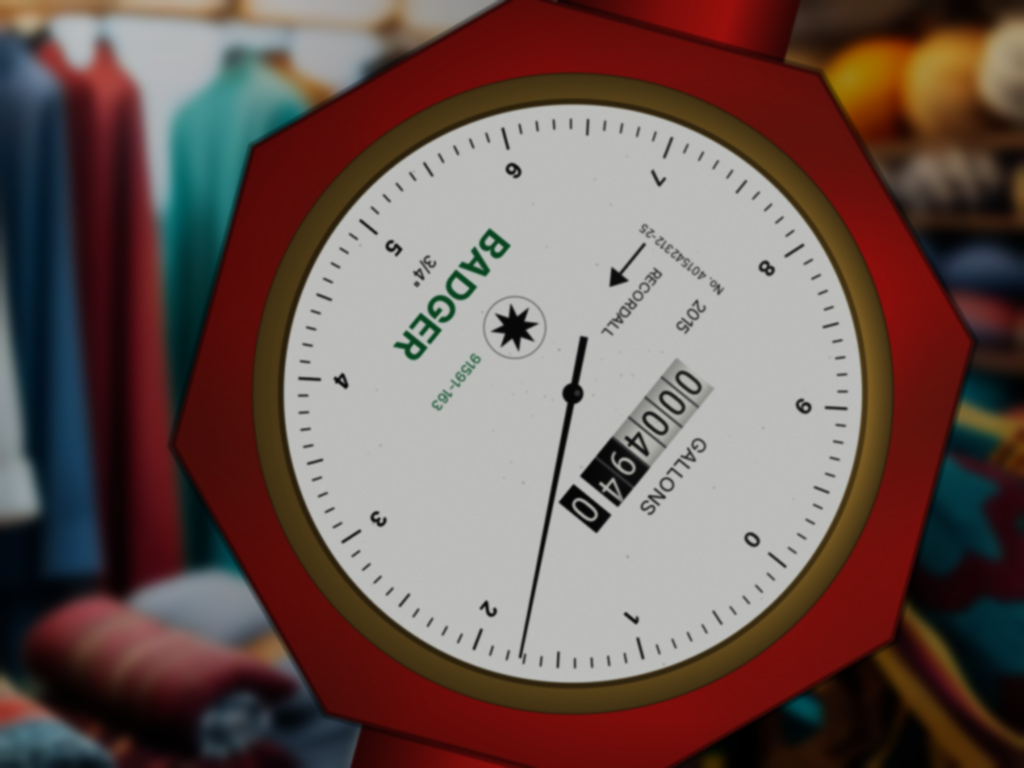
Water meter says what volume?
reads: 4941.7 gal
